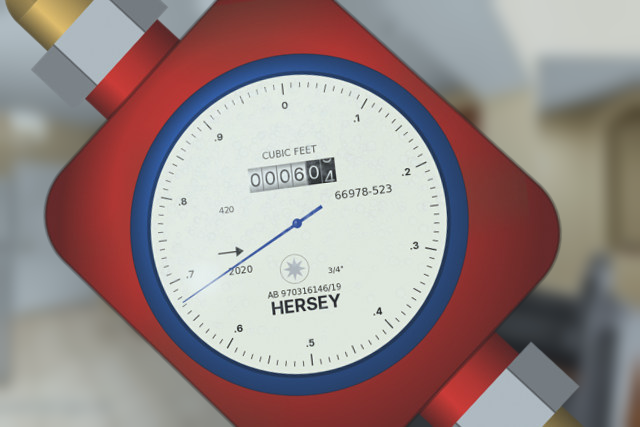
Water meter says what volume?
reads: 603.67 ft³
